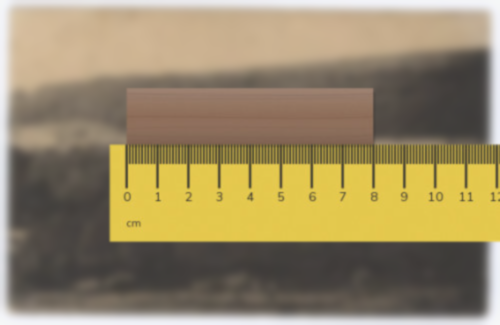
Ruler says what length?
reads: 8 cm
